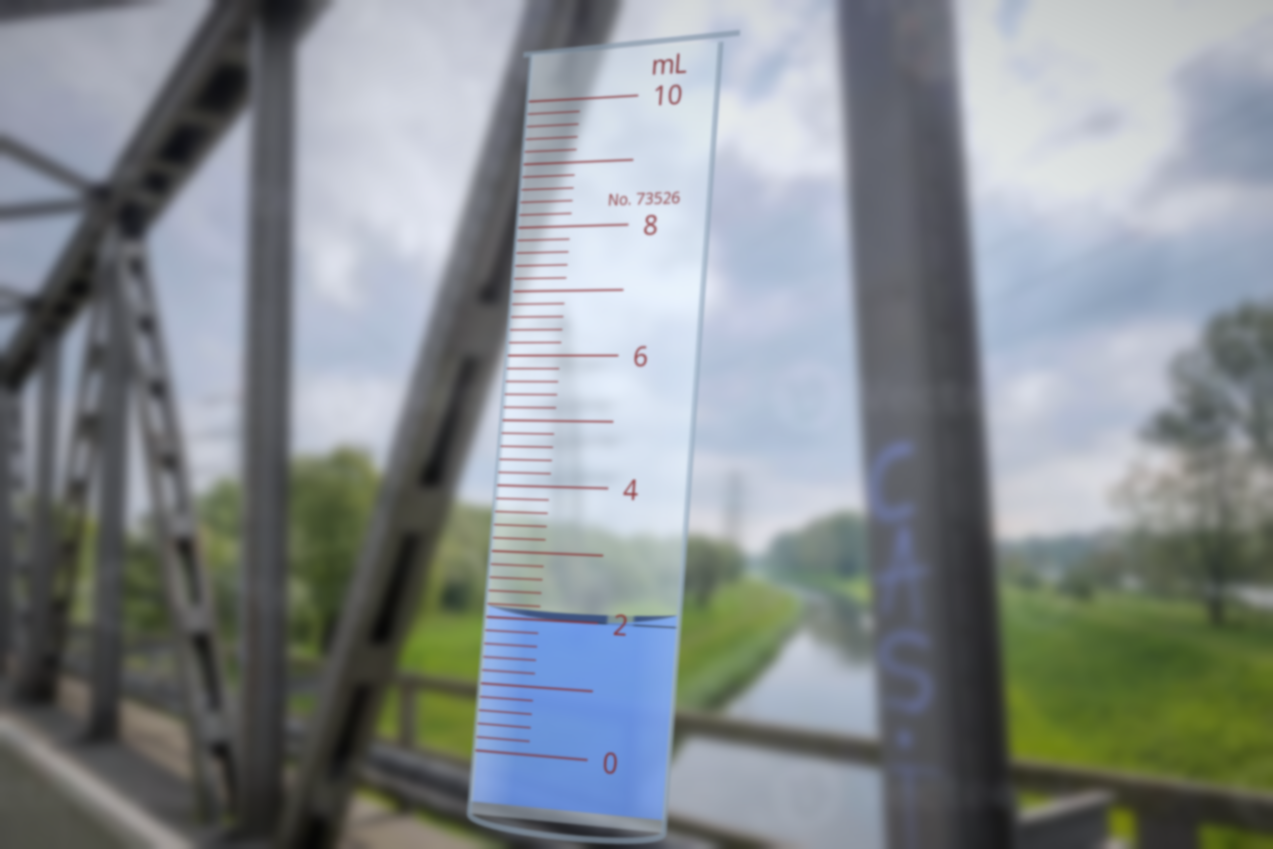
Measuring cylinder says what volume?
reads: 2 mL
